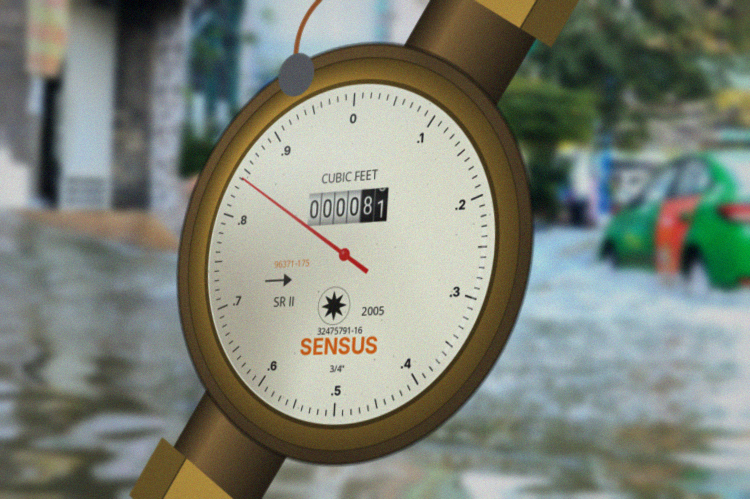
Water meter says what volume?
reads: 80.84 ft³
